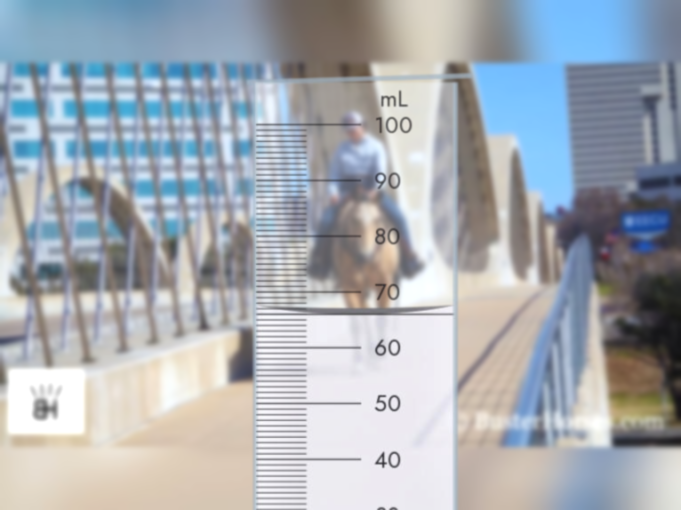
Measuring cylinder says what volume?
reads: 66 mL
